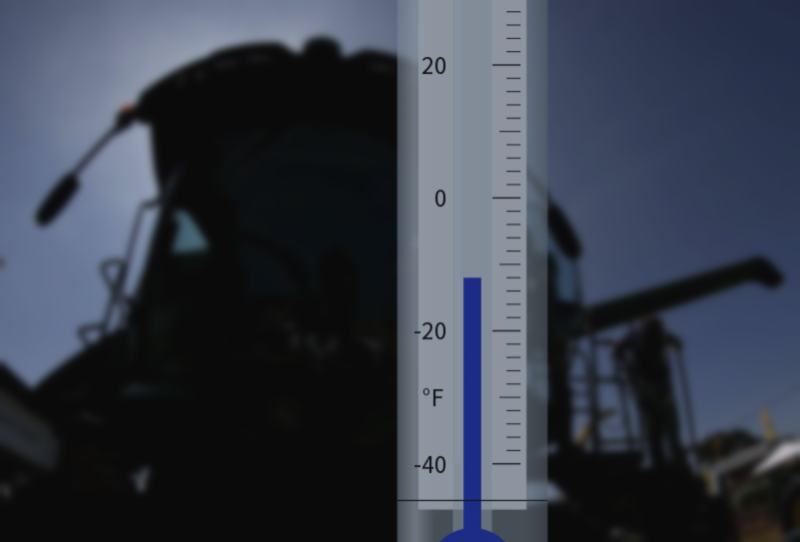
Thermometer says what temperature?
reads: -12 °F
